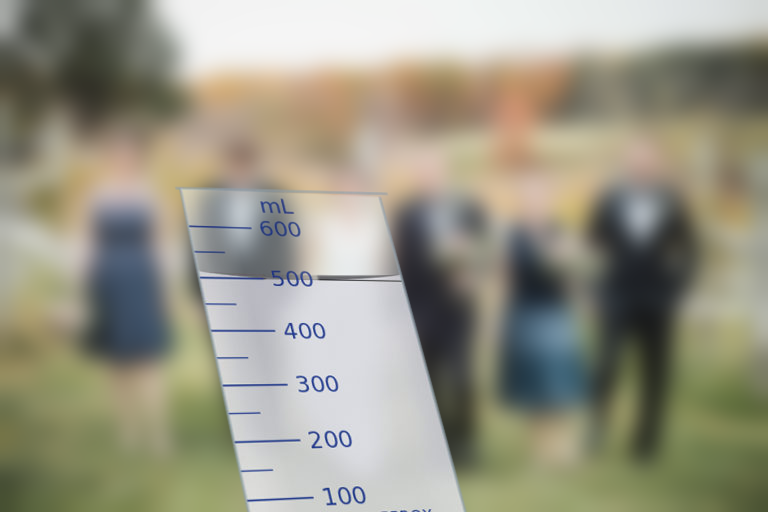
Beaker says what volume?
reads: 500 mL
